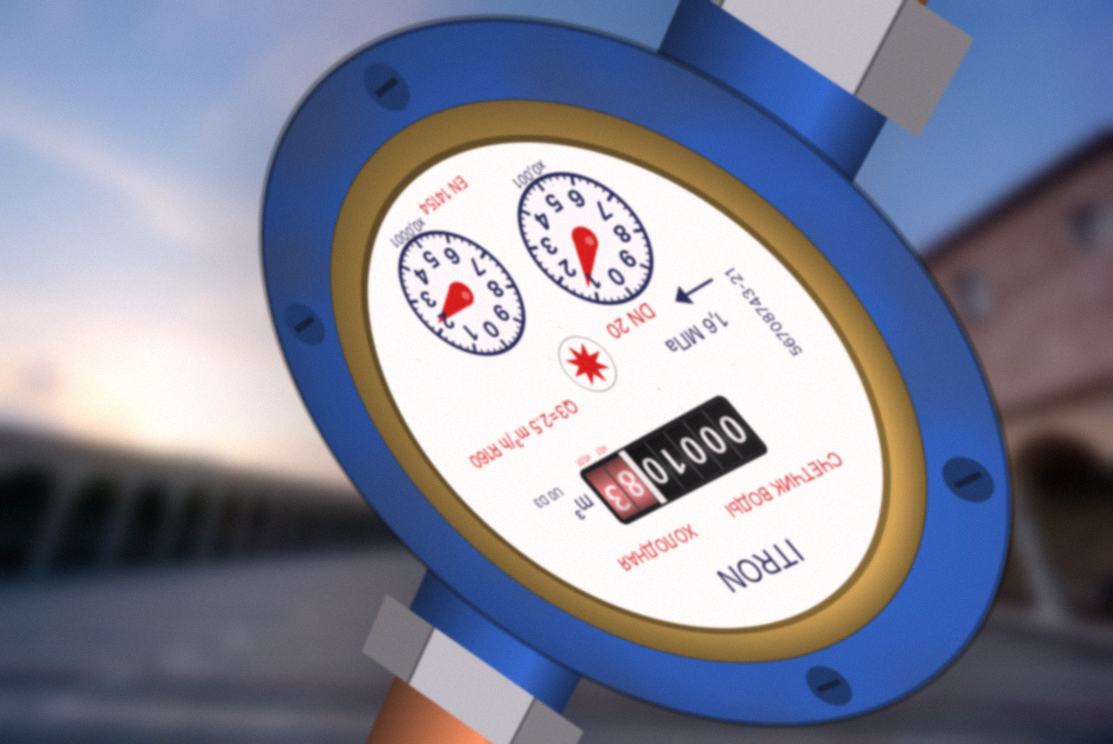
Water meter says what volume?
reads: 10.8312 m³
